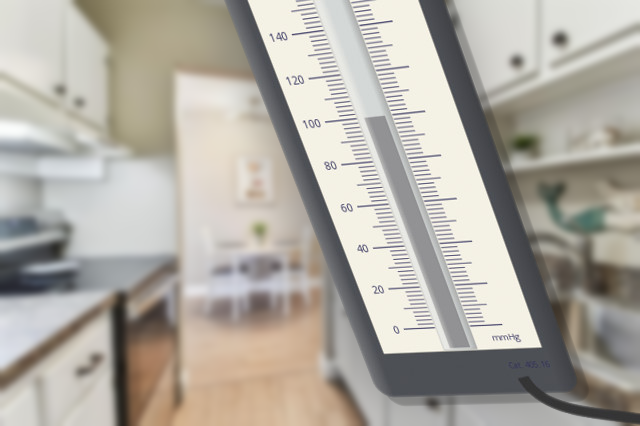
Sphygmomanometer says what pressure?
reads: 100 mmHg
